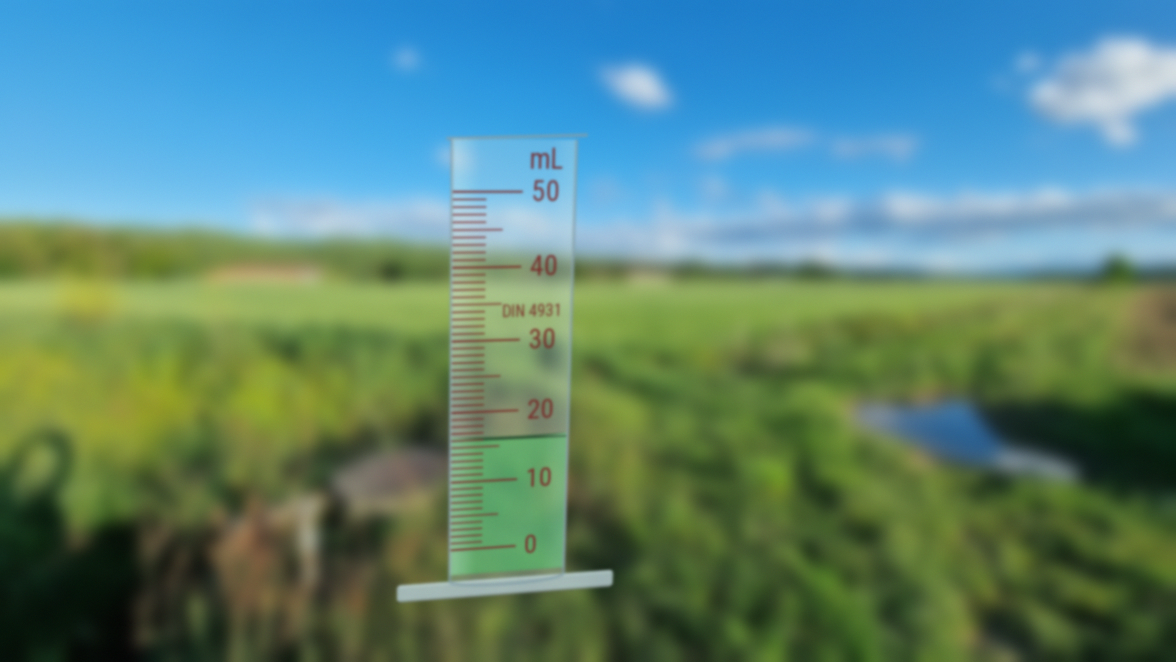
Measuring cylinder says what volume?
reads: 16 mL
